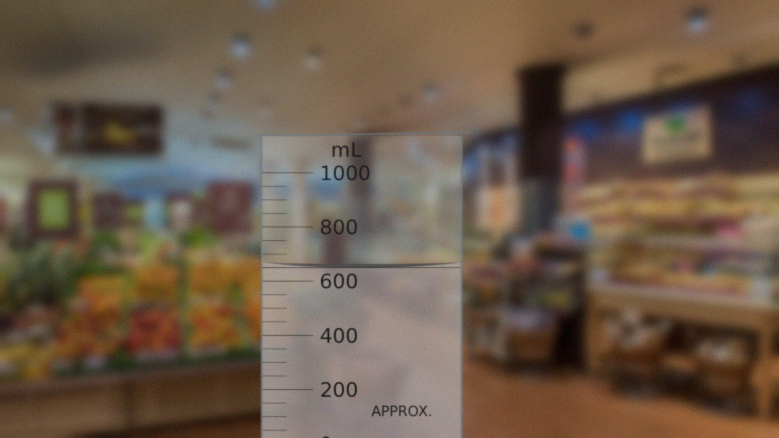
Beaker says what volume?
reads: 650 mL
